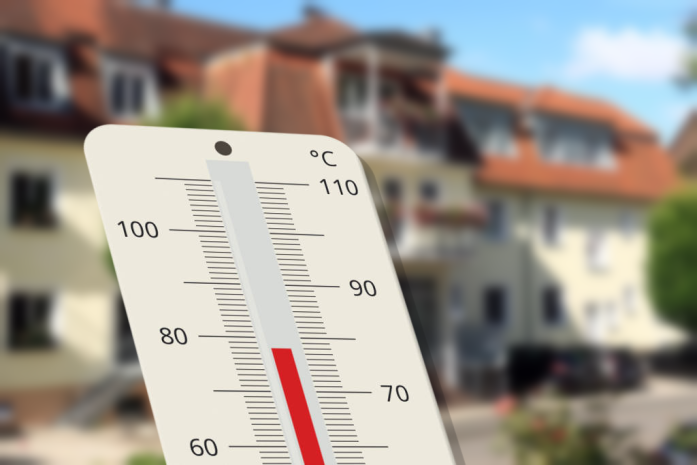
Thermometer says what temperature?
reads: 78 °C
